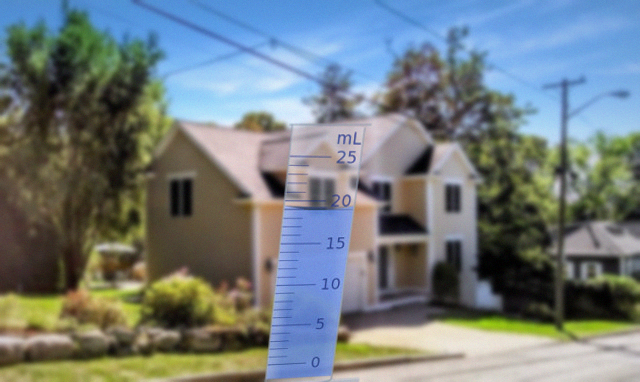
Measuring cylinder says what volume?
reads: 19 mL
